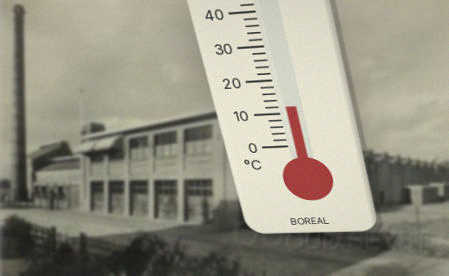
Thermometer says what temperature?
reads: 12 °C
